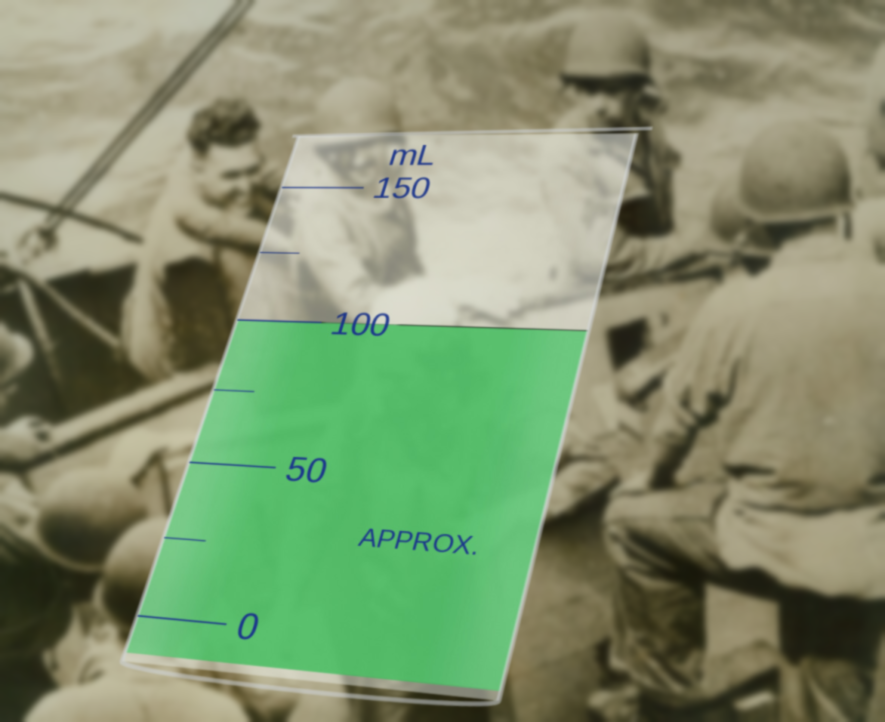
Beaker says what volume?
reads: 100 mL
